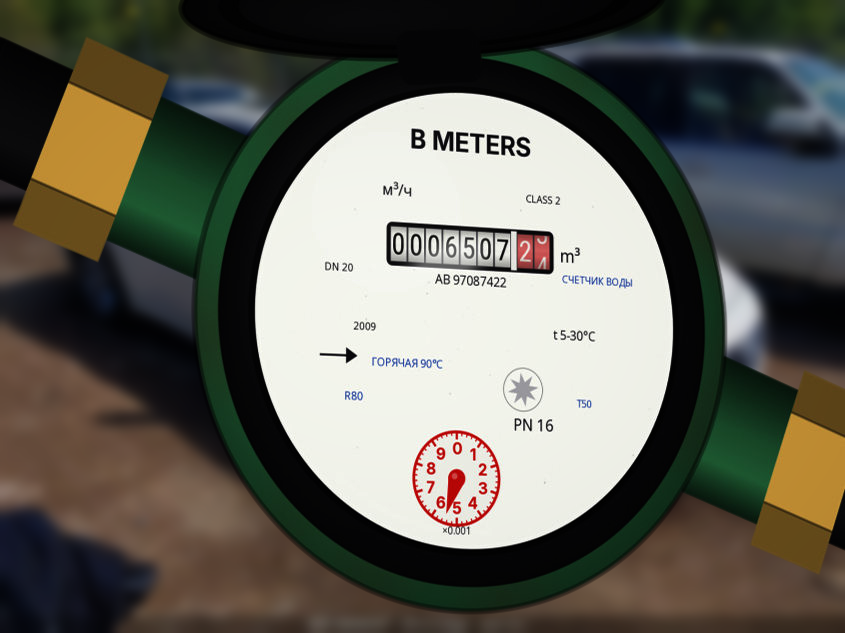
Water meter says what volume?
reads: 6507.235 m³
